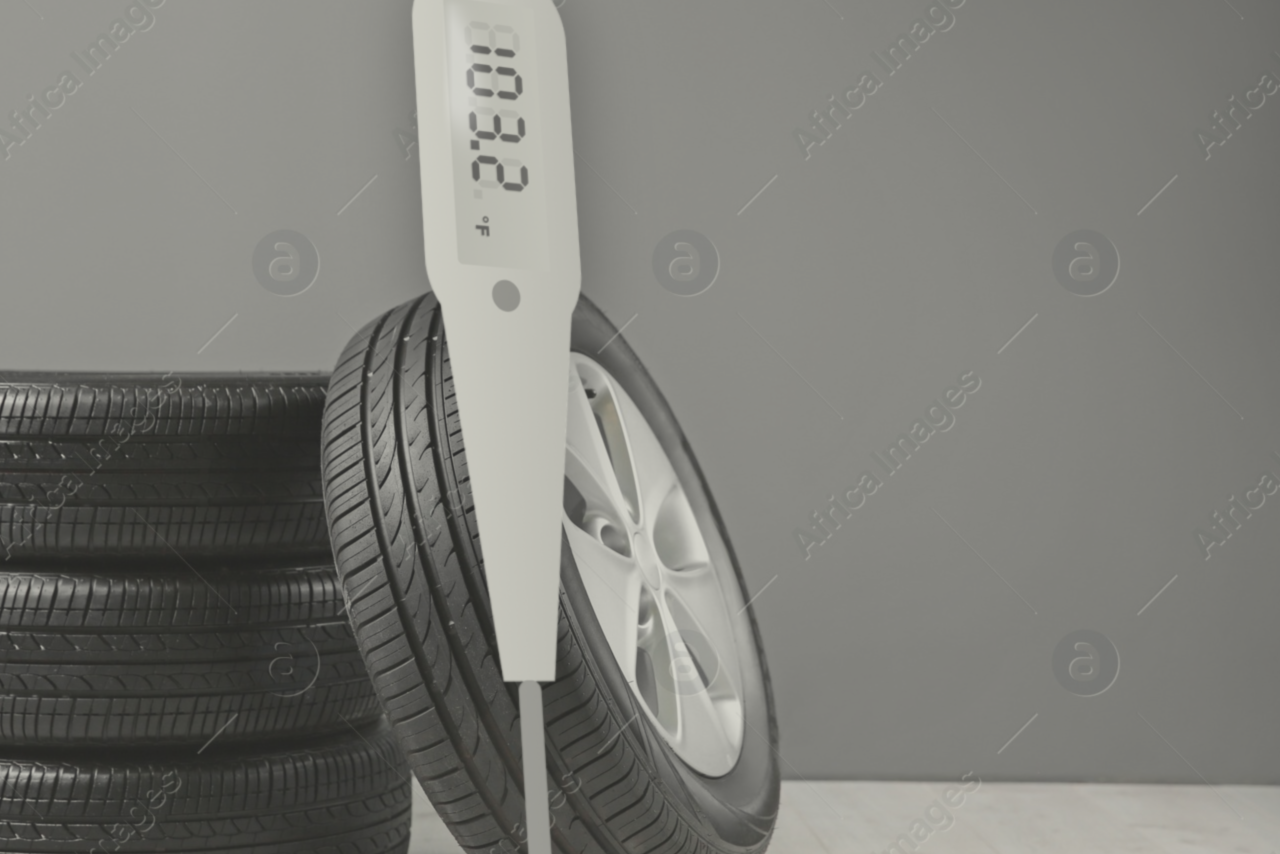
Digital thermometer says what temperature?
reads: 103.2 °F
